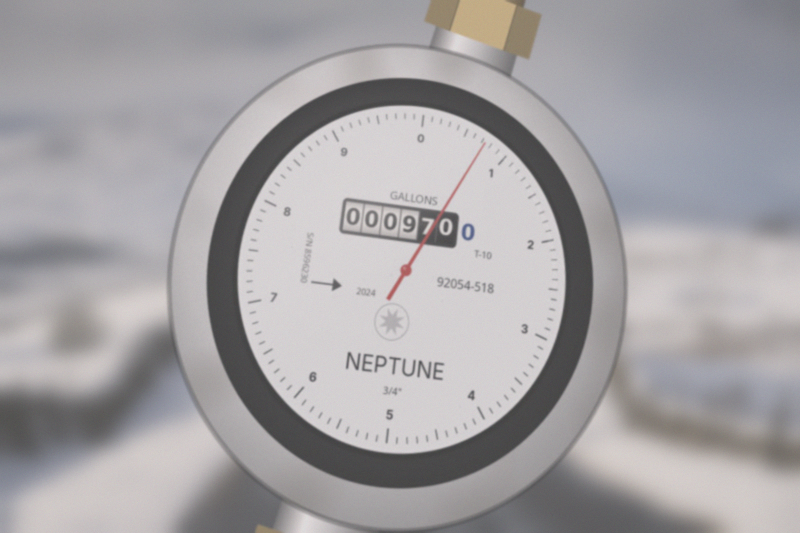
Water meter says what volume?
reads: 9700.7 gal
